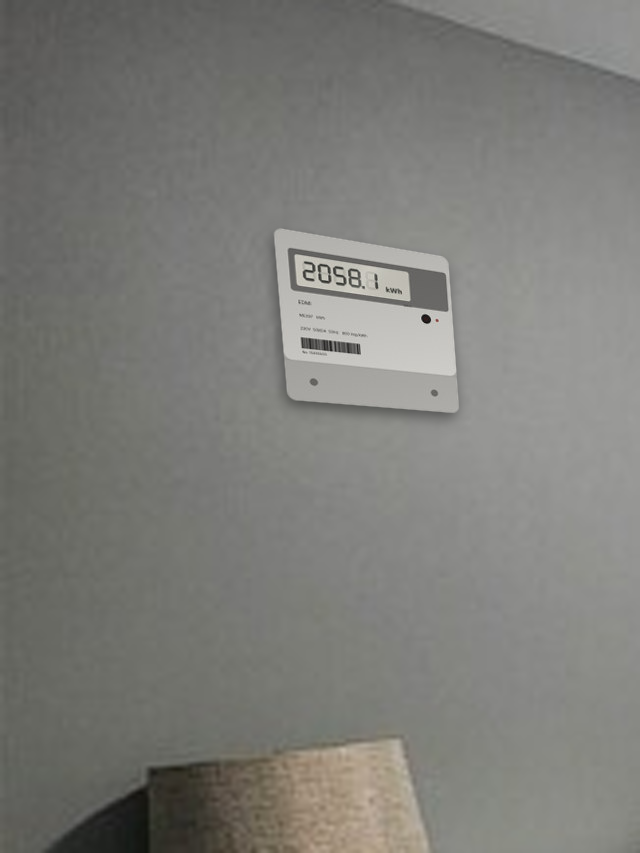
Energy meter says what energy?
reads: 2058.1 kWh
